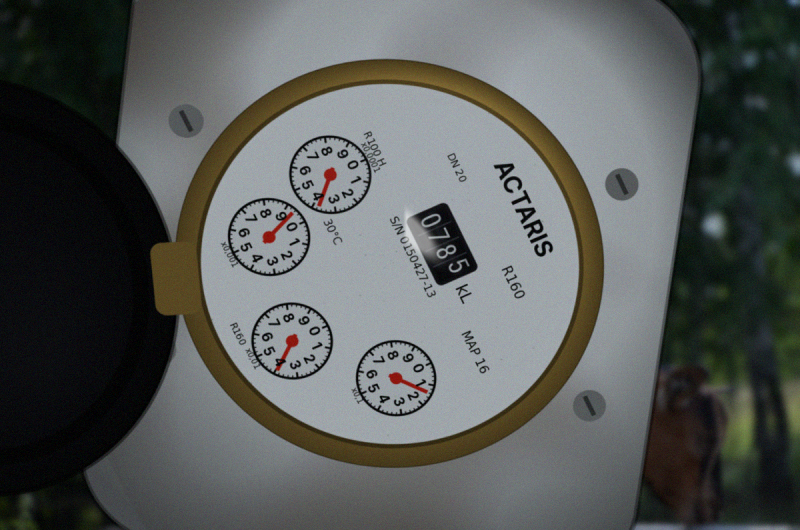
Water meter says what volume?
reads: 785.1393 kL
